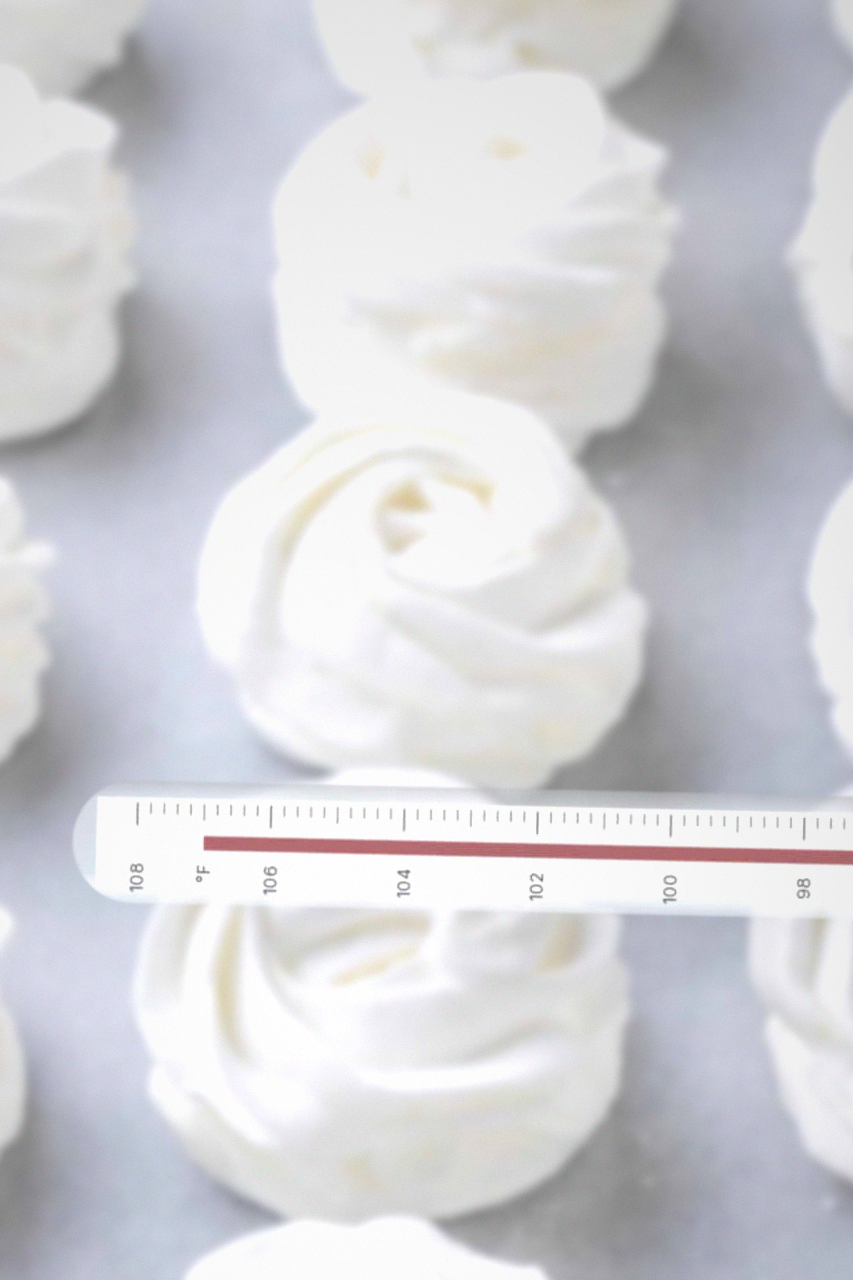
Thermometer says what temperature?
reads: 107 °F
